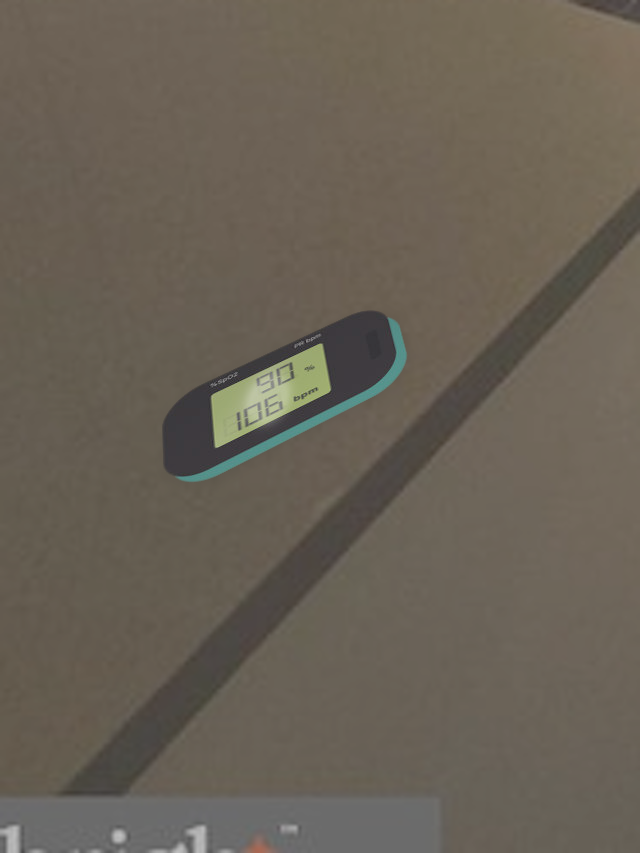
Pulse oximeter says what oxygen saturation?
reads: 90 %
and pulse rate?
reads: 106 bpm
